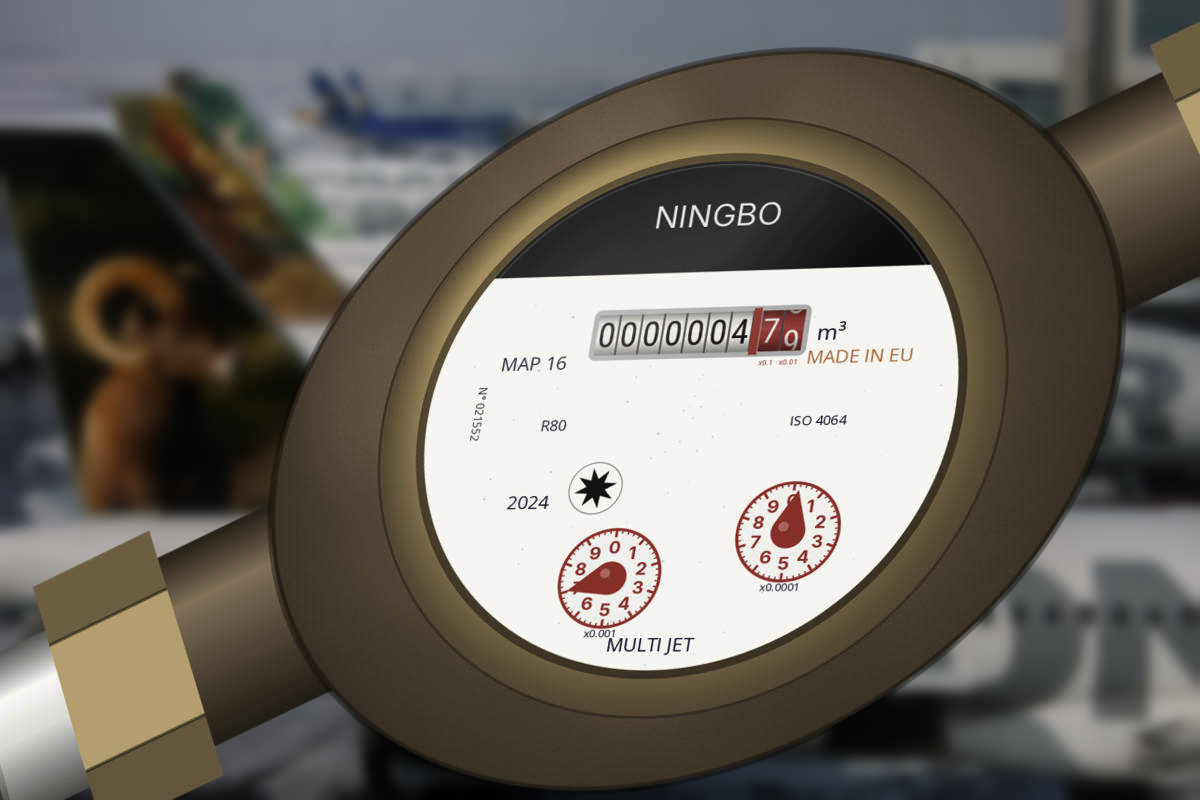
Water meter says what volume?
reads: 4.7870 m³
